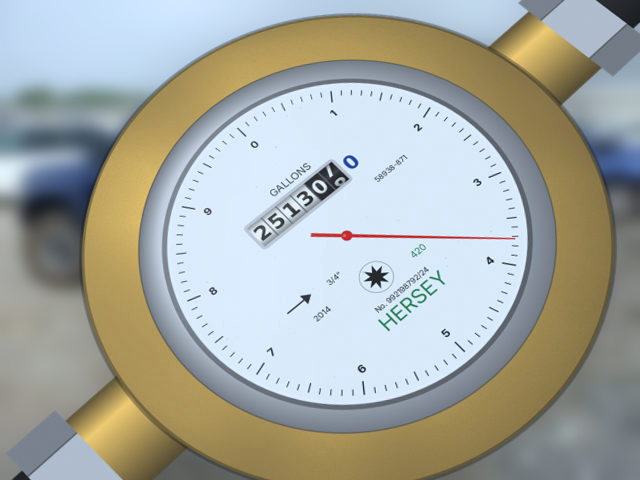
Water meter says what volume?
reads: 2513073.7 gal
